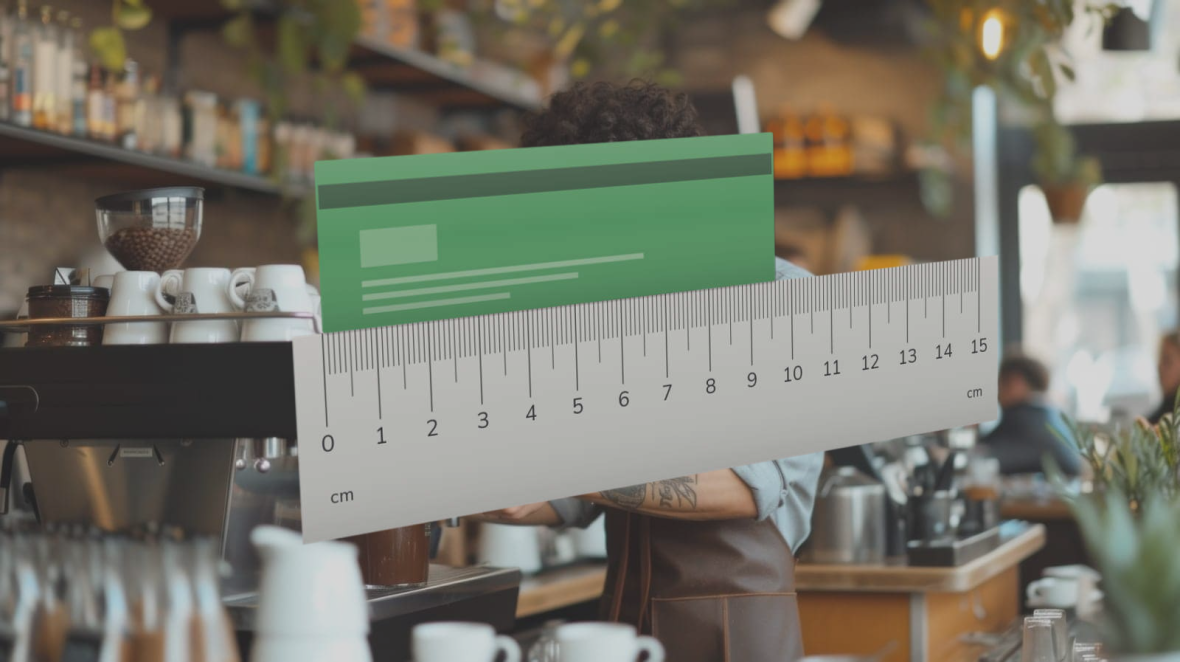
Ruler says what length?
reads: 9.6 cm
